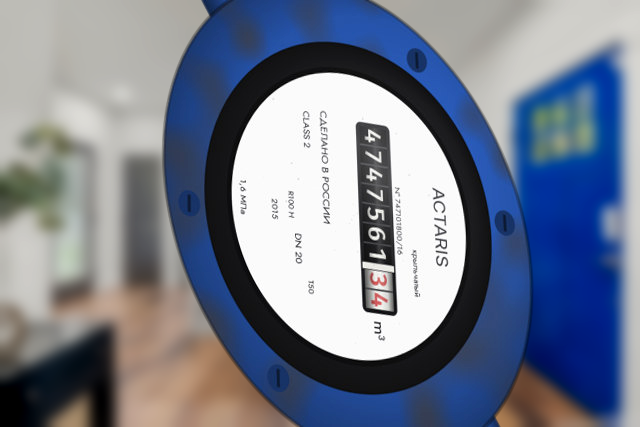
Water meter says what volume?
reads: 4747561.34 m³
